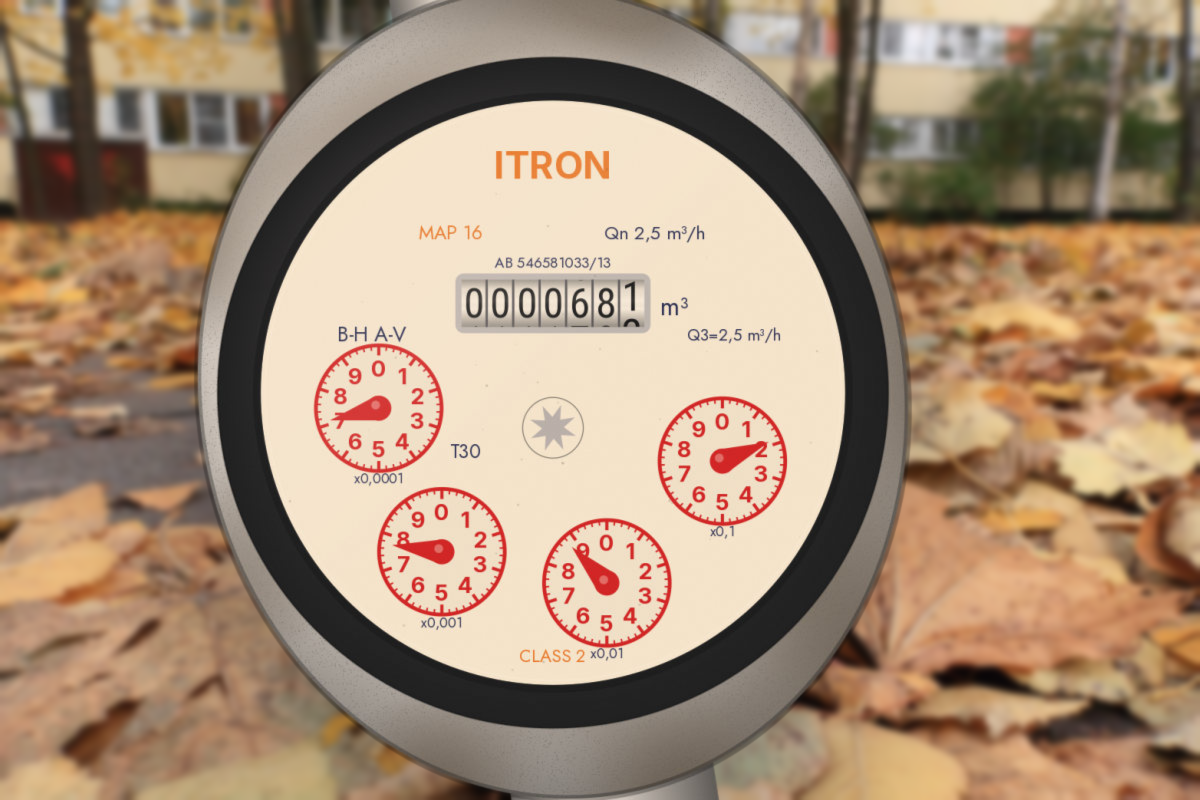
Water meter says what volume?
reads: 681.1877 m³
